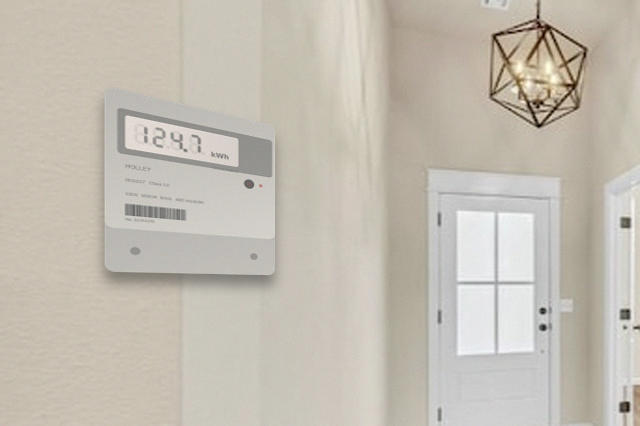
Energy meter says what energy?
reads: 124.7 kWh
